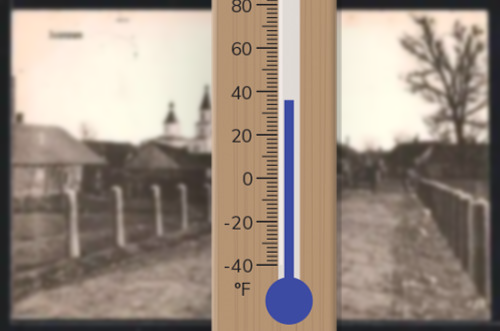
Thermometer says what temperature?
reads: 36 °F
